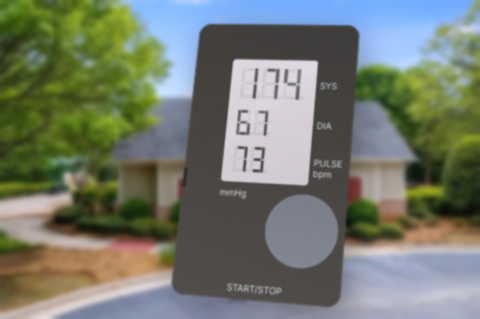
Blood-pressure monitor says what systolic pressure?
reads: 174 mmHg
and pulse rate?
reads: 73 bpm
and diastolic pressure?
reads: 67 mmHg
